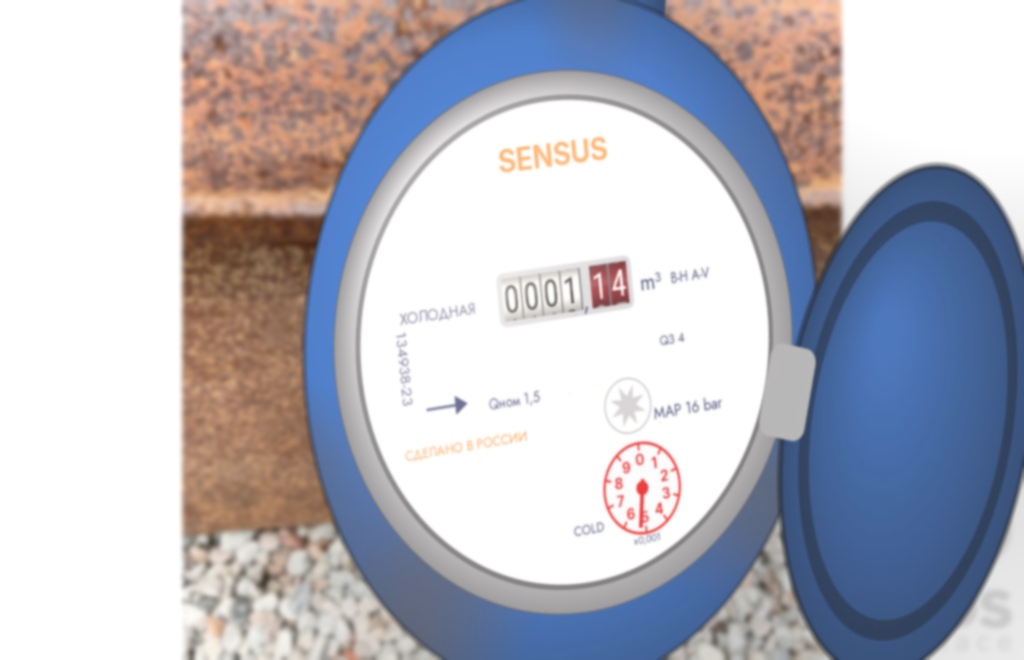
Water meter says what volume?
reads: 1.145 m³
